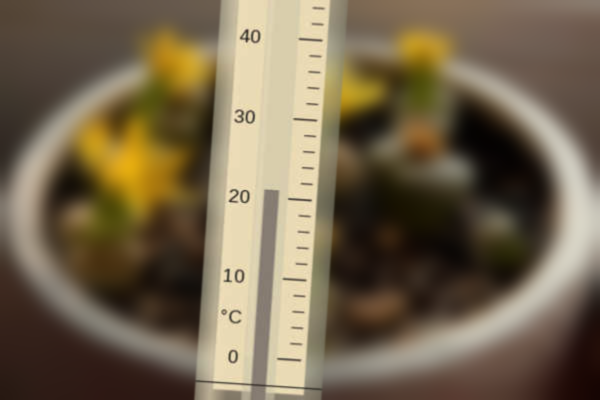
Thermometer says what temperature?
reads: 21 °C
